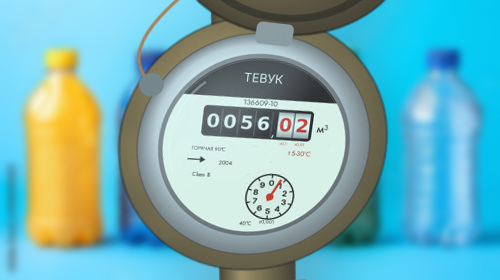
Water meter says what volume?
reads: 56.020 m³
